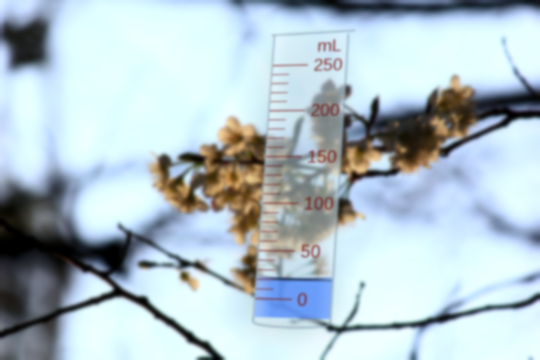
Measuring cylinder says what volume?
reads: 20 mL
